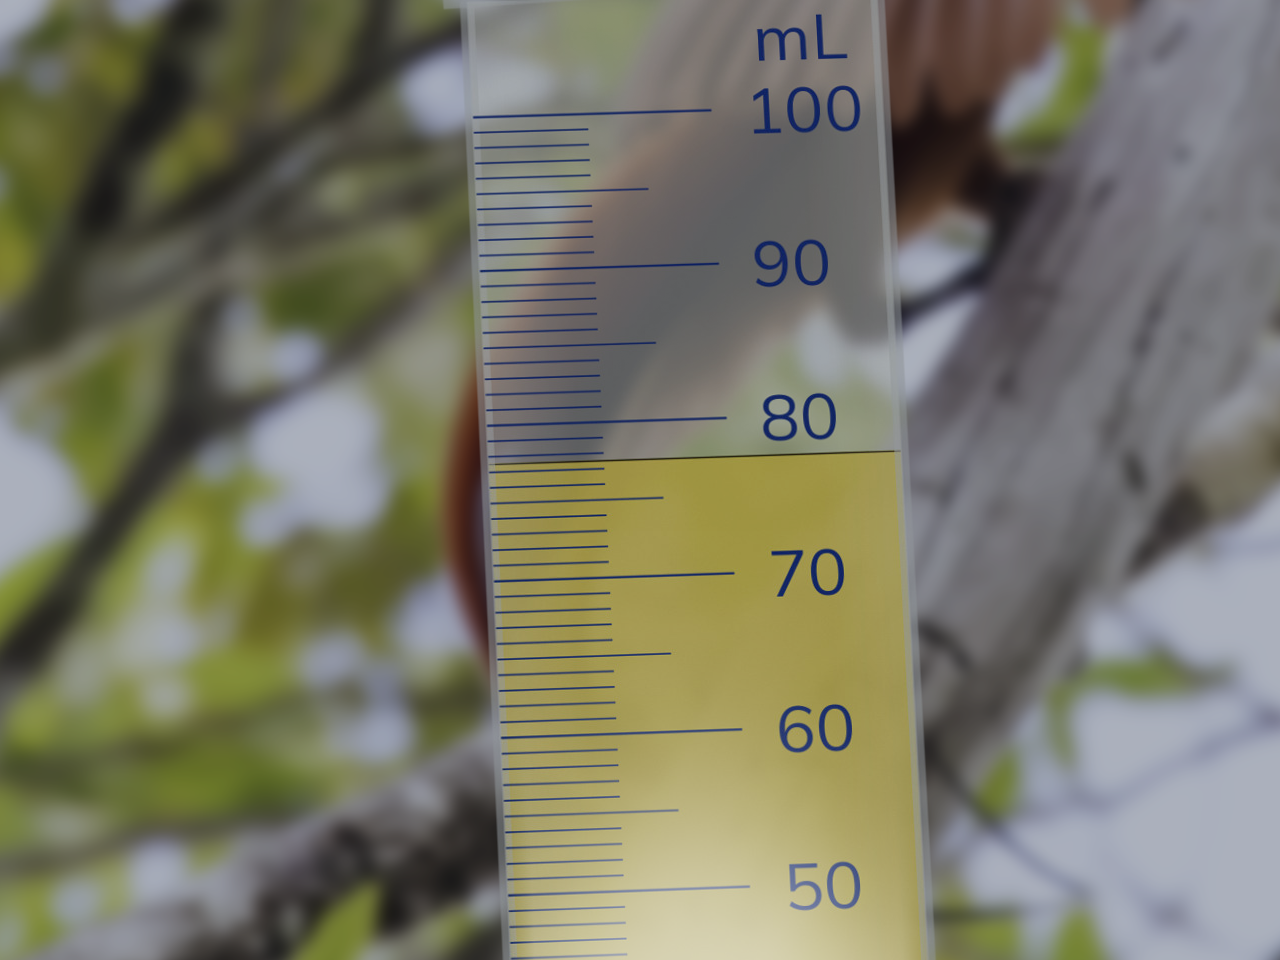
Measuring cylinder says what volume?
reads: 77.5 mL
